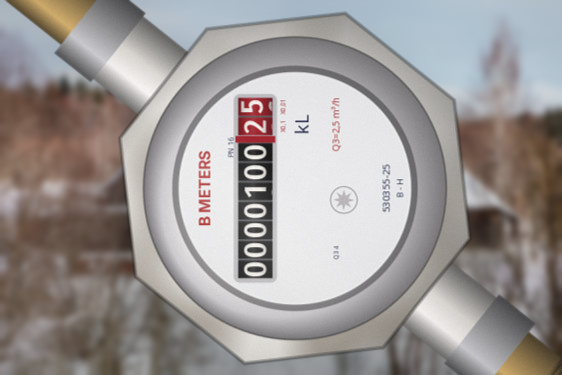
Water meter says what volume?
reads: 100.25 kL
